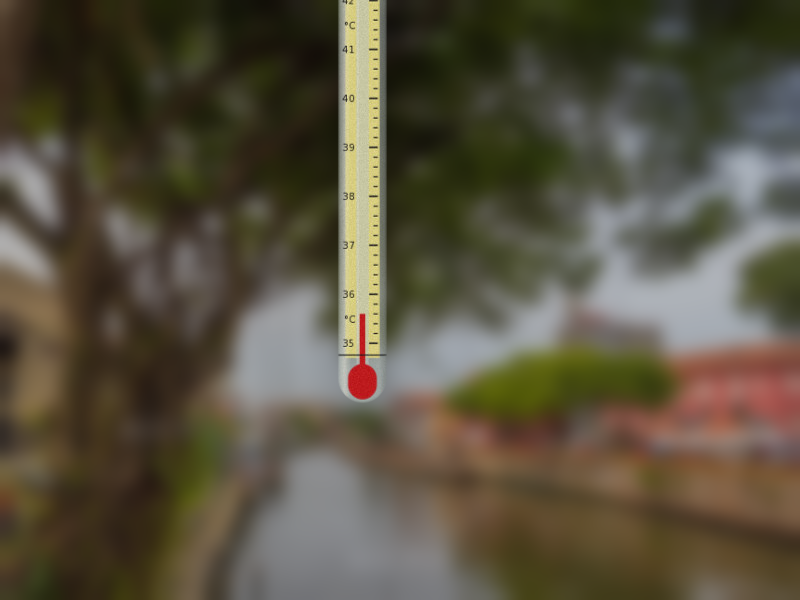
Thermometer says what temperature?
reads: 35.6 °C
